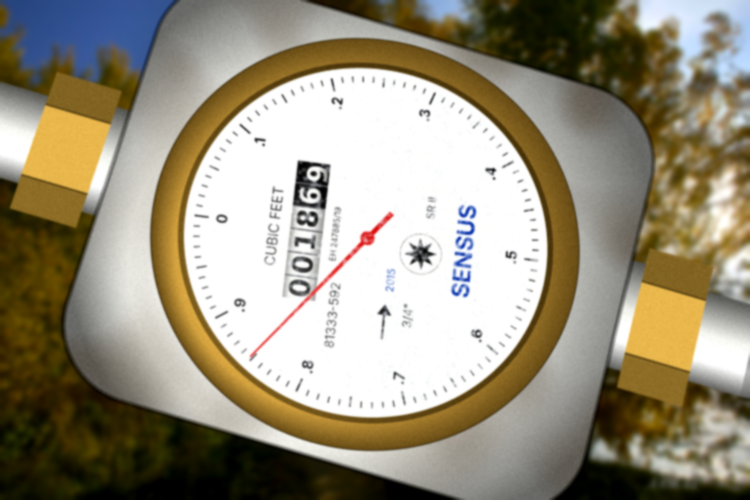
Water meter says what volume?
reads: 1868.85 ft³
